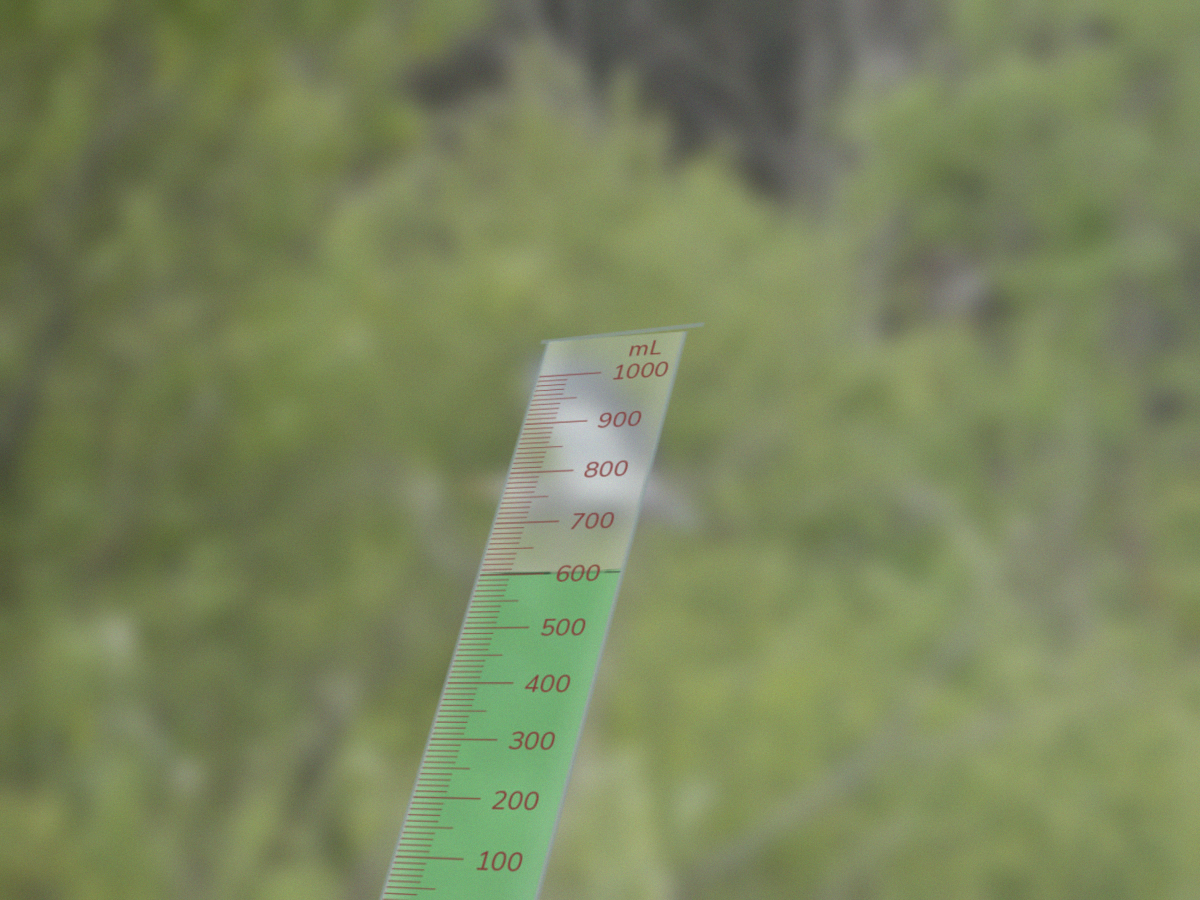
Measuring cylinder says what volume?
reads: 600 mL
